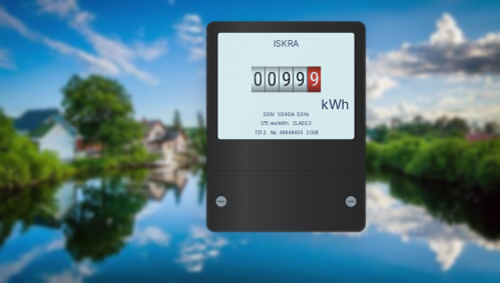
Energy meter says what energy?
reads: 99.9 kWh
